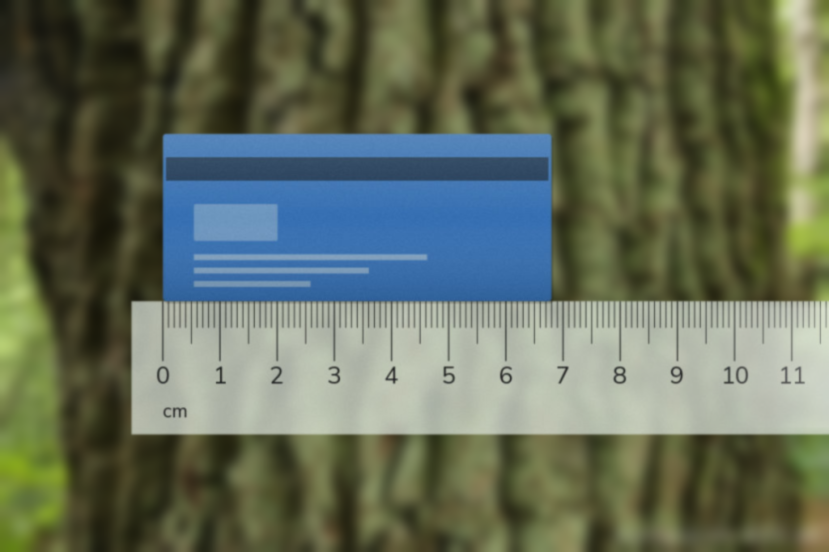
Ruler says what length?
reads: 6.8 cm
